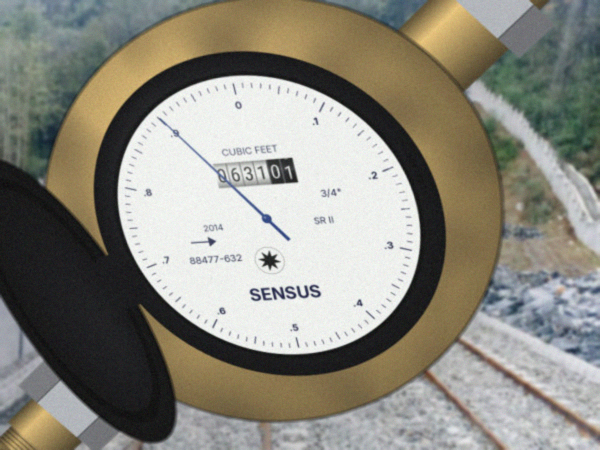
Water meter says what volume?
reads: 63100.90 ft³
